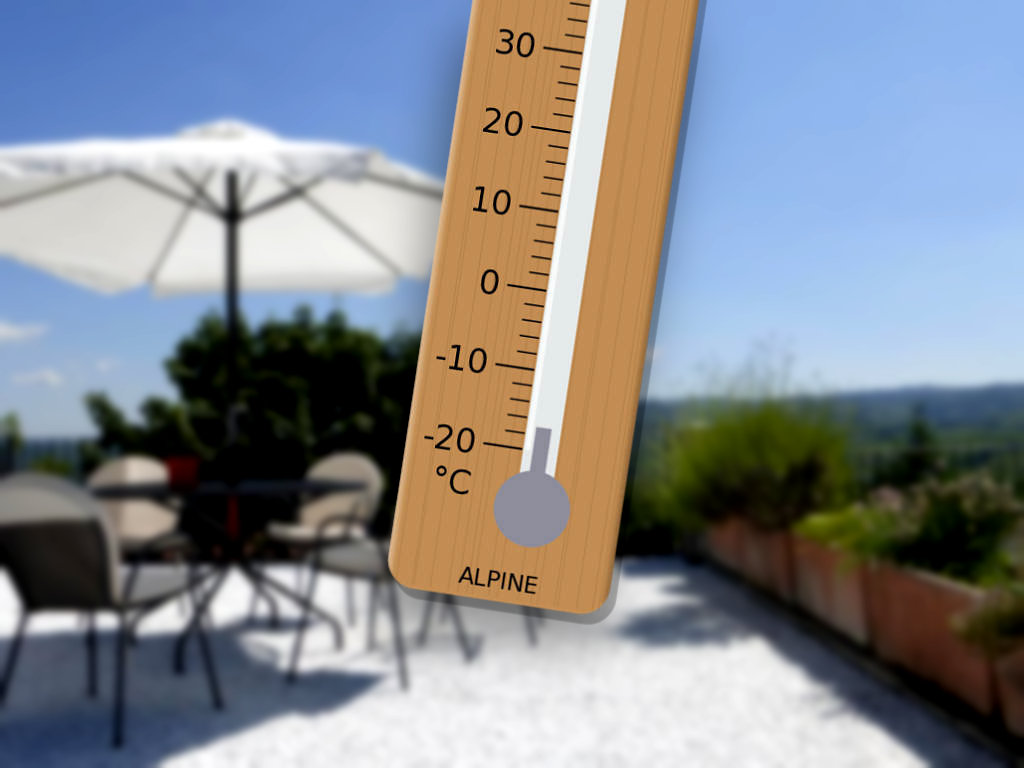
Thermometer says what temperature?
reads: -17 °C
